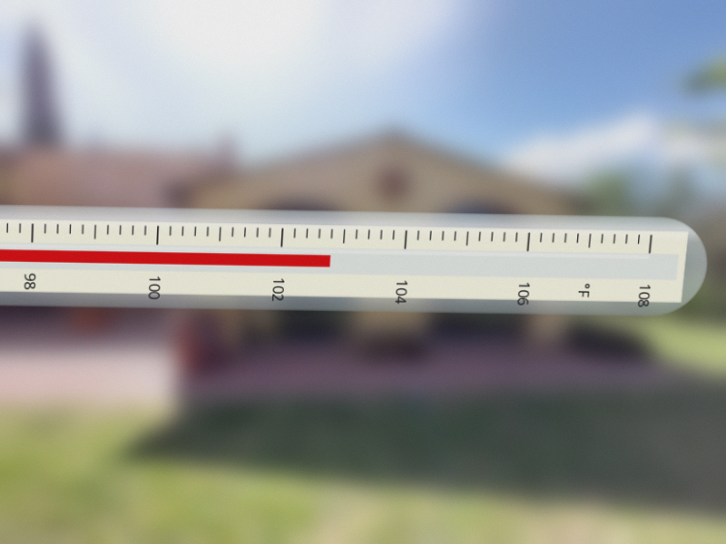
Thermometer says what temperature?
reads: 102.8 °F
